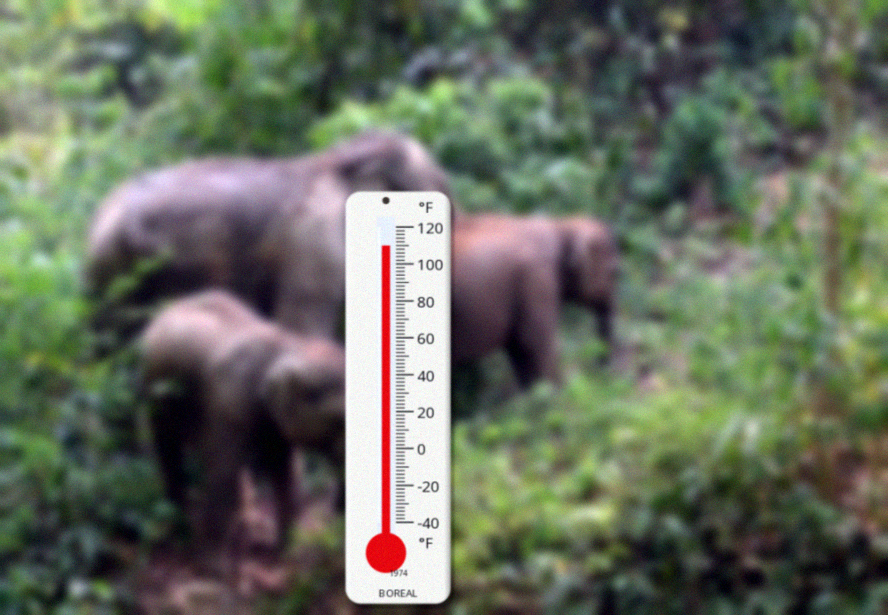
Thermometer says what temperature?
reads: 110 °F
